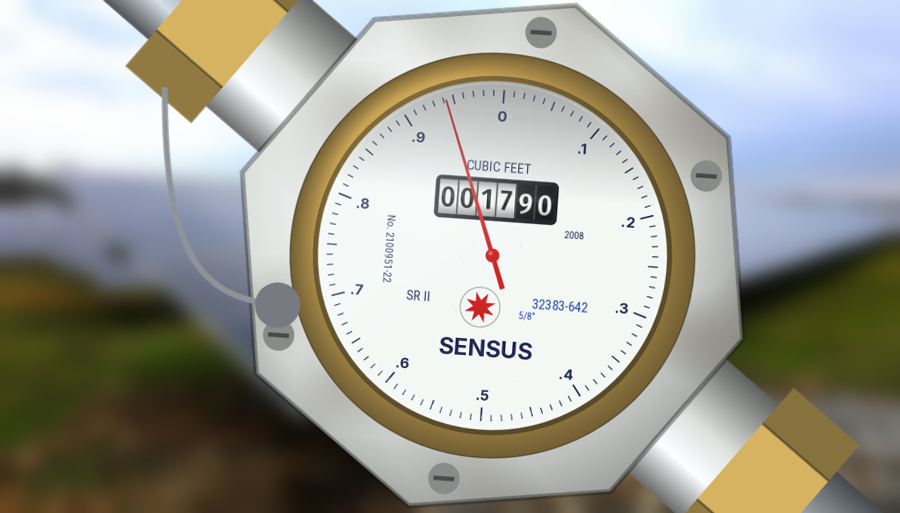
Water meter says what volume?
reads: 1789.94 ft³
